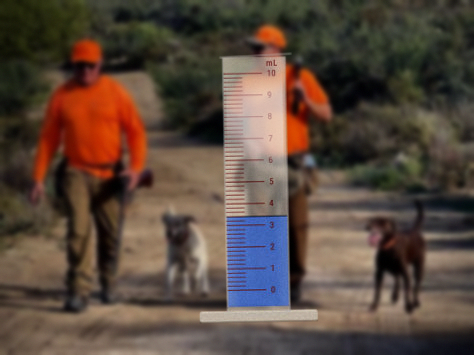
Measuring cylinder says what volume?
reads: 3.4 mL
